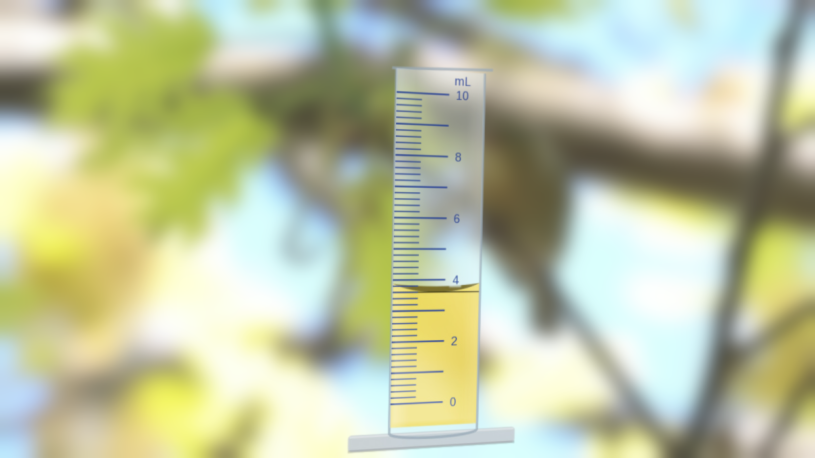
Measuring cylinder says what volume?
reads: 3.6 mL
